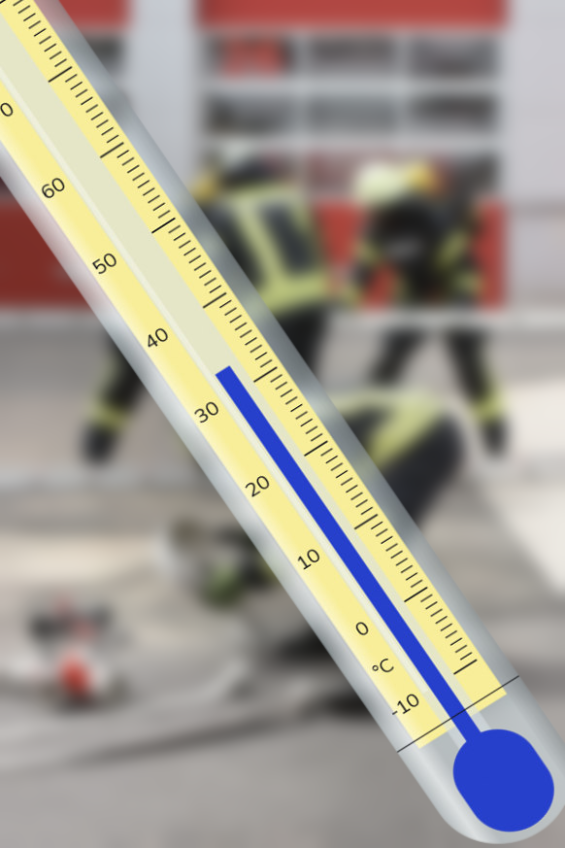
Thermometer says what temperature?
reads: 33 °C
